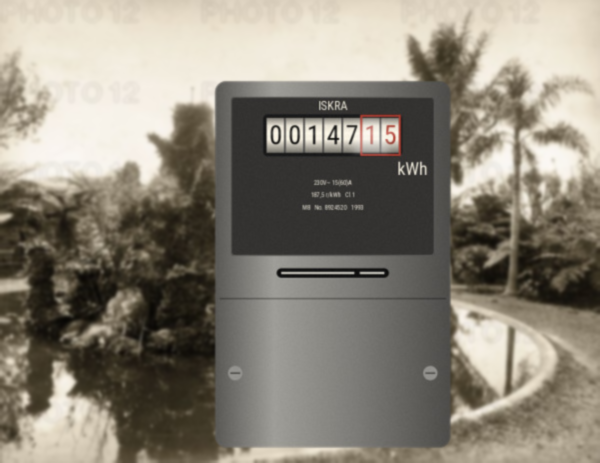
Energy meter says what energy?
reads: 147.15 kWh
